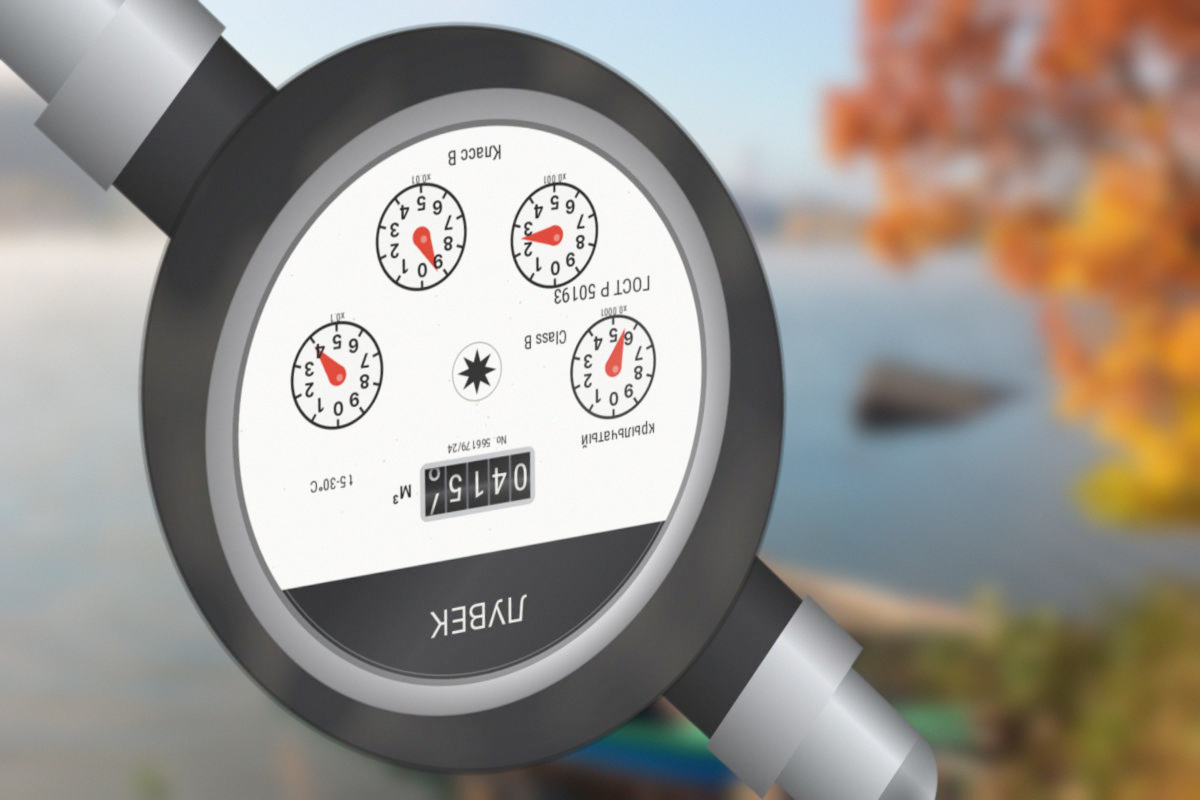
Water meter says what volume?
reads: 4157.3925 m³
